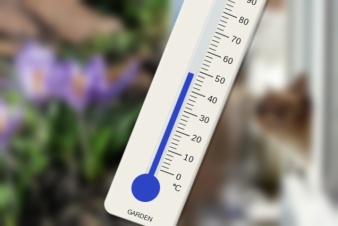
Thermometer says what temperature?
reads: 48 °C
